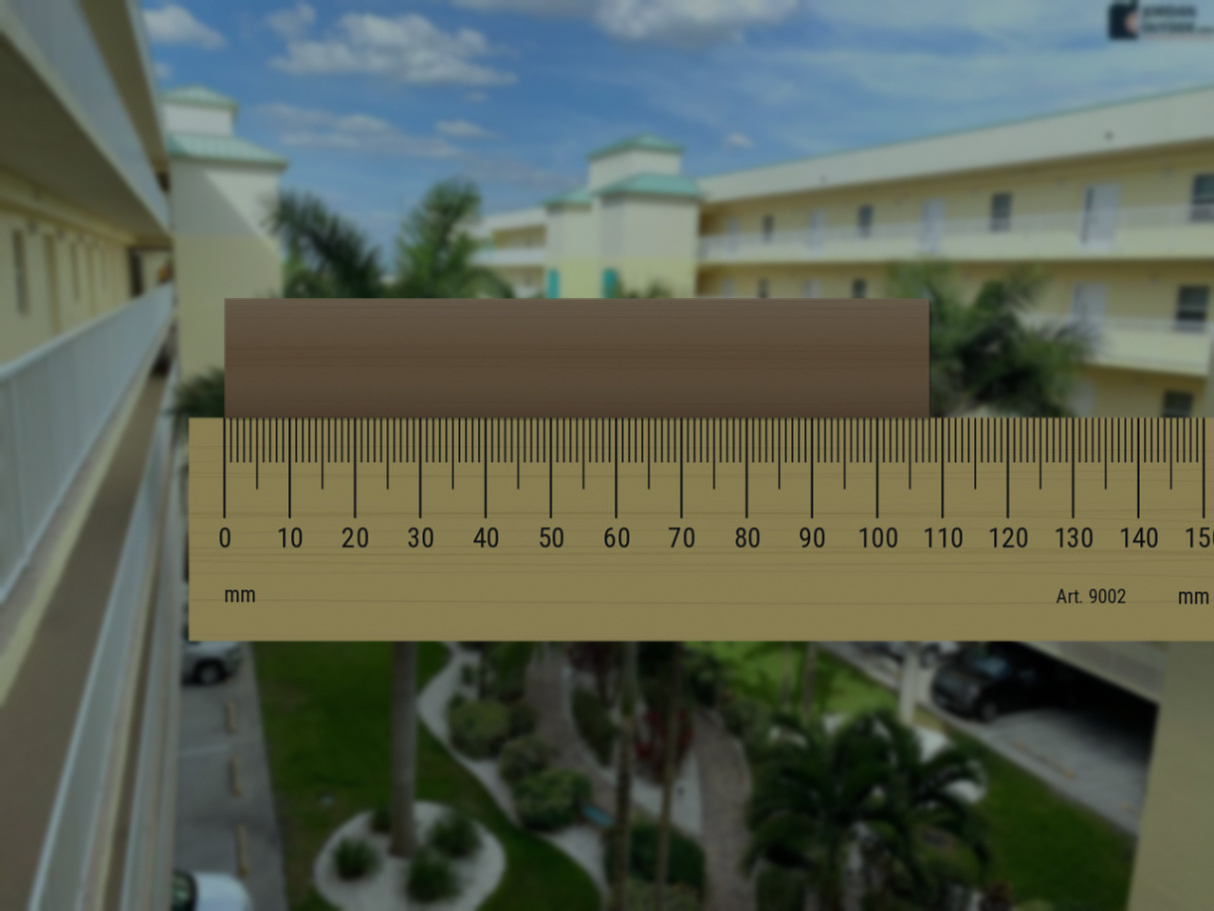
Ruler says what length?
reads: 108 mm
